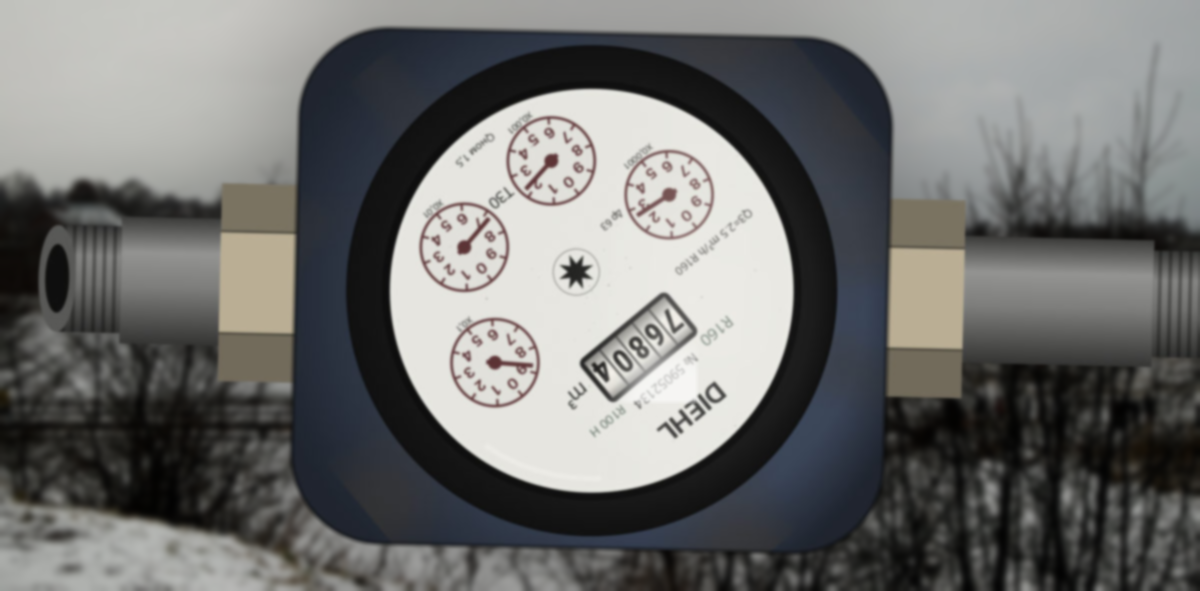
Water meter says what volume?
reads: 76803.8722 m³
